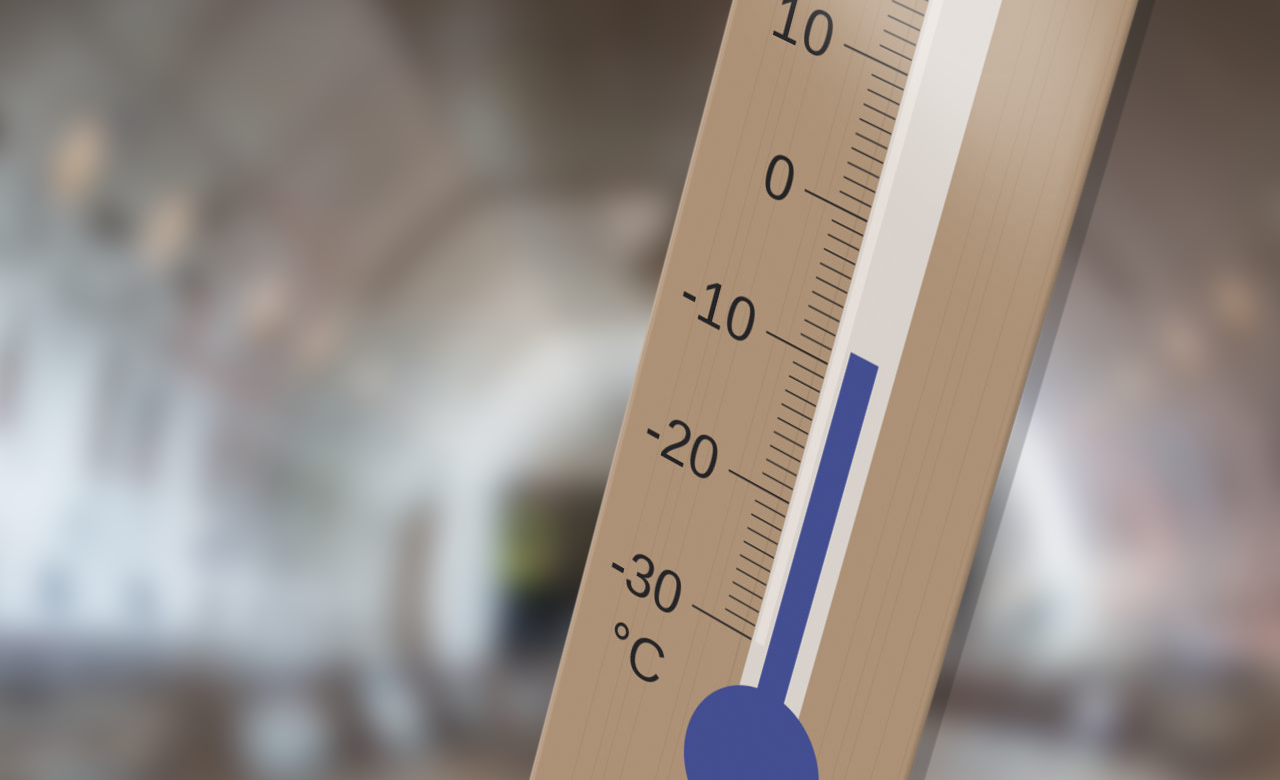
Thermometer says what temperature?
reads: -8.5 °C
